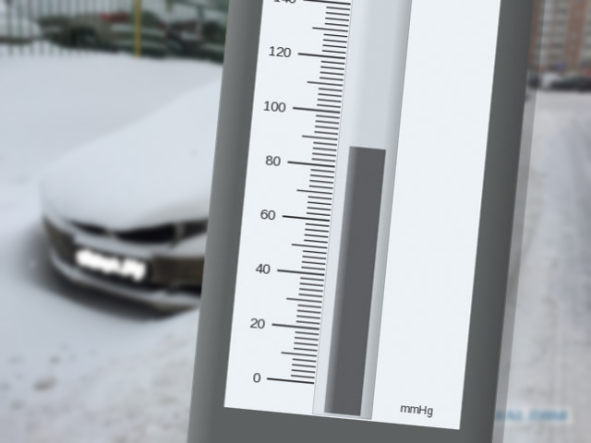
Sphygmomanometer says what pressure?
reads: 88 mmHg
